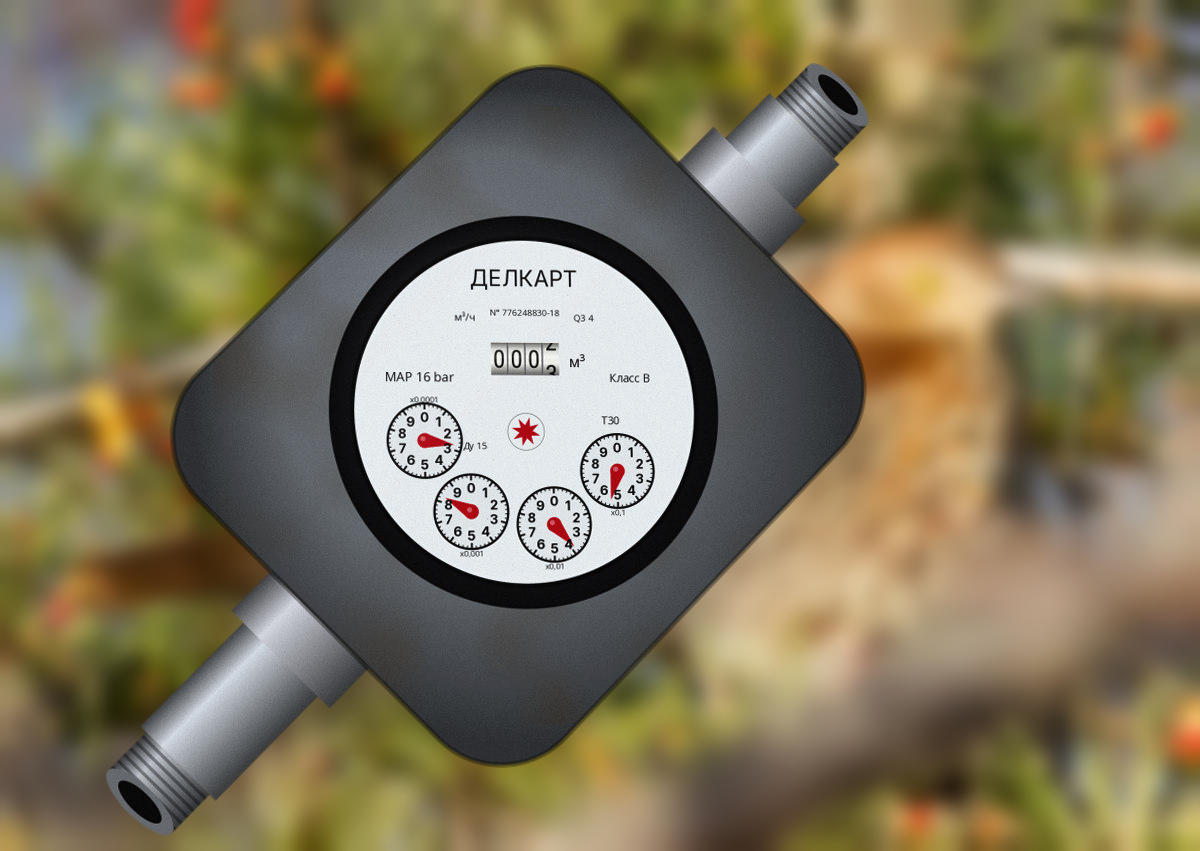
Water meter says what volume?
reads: 2.5382 m³
